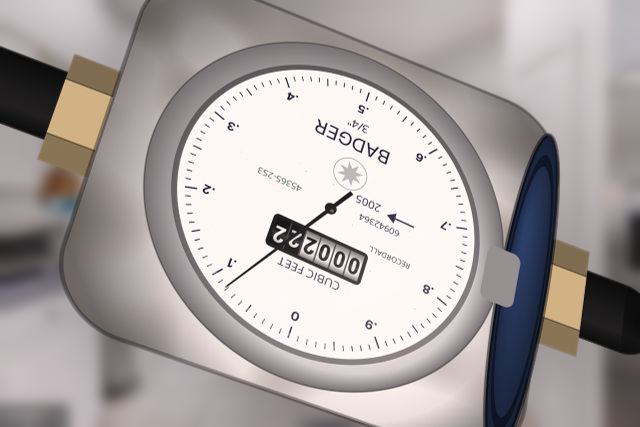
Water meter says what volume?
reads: 222.08 ft³
